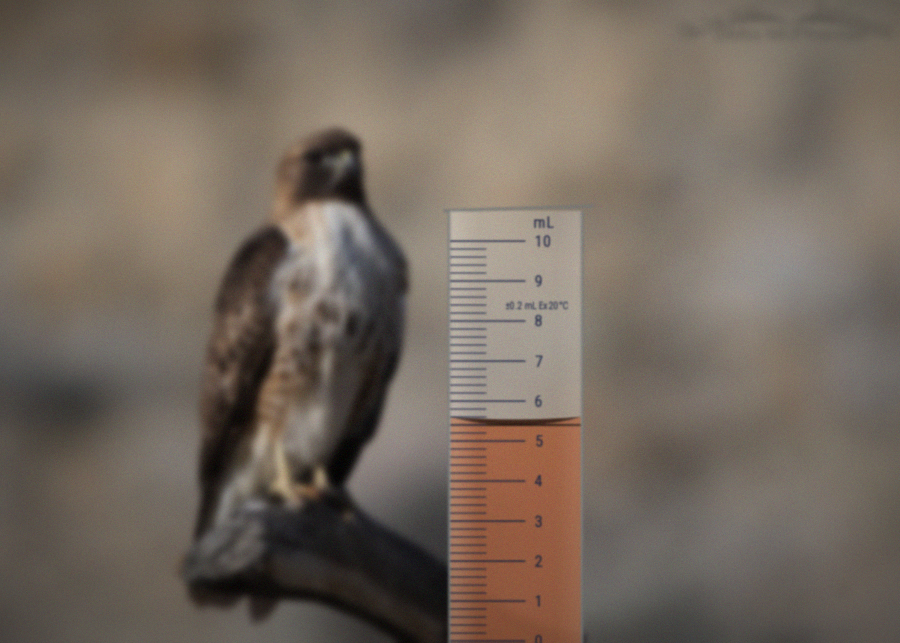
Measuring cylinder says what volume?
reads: 5.4 mL
